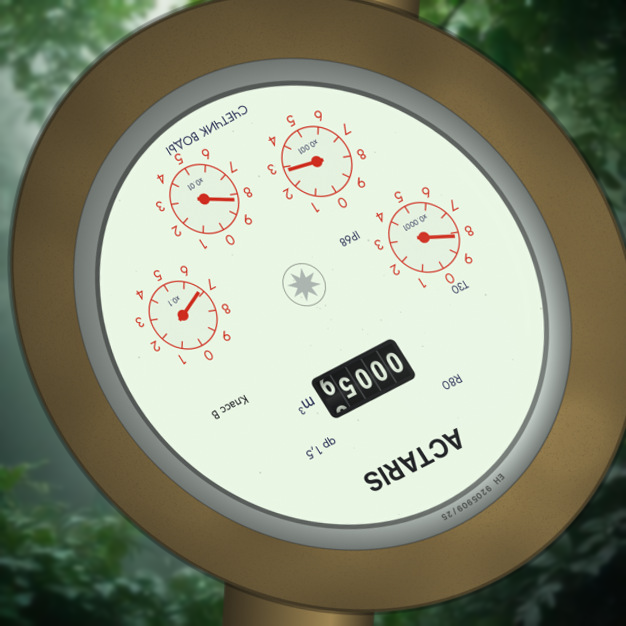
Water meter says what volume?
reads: 58.6828 m³
